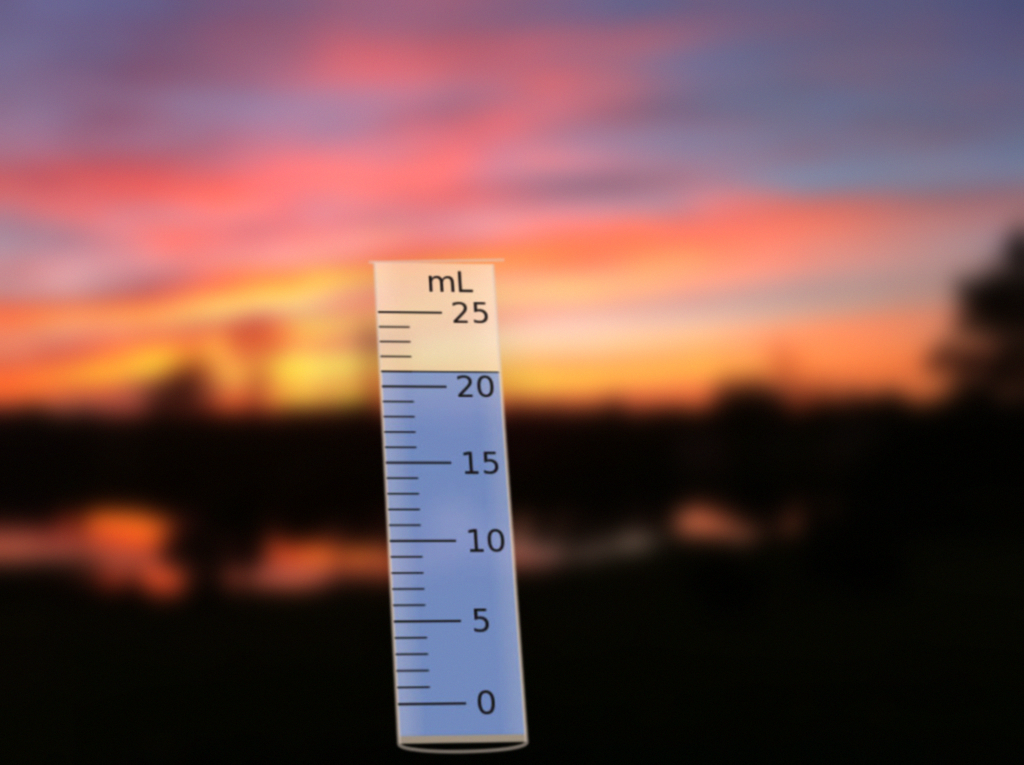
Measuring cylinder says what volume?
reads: 21 mL
